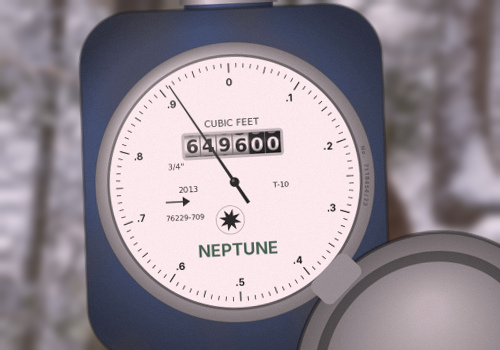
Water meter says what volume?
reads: 649599.91 ft³
